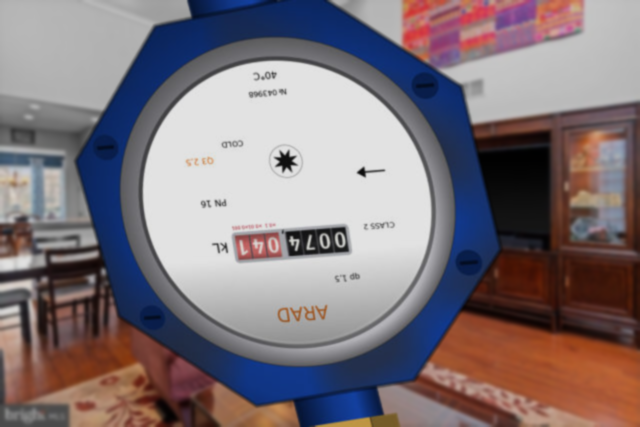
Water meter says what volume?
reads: 74.041 kL
